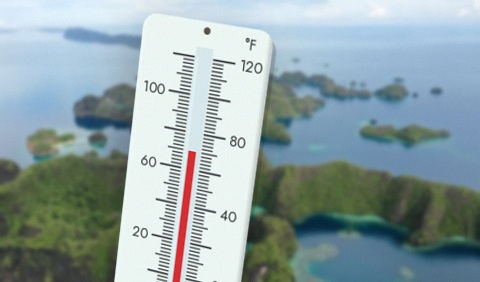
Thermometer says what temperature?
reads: 70 °F
